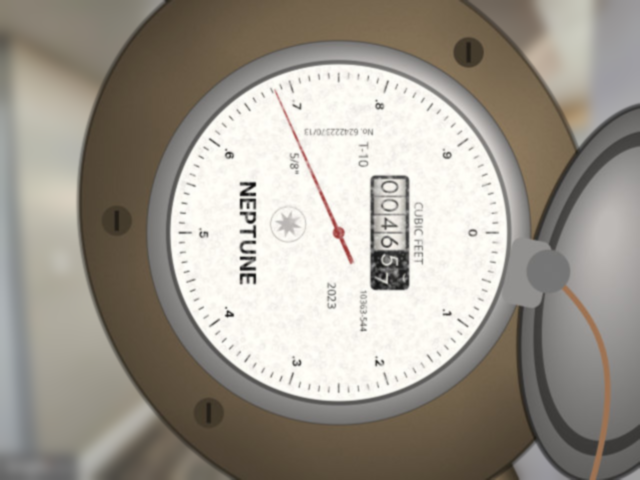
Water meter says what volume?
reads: 4656.68 ft³
